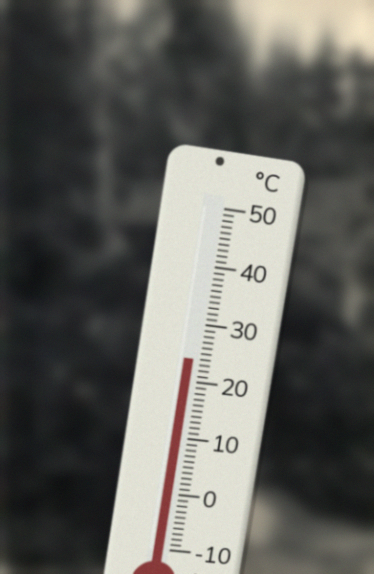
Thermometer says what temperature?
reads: 24 °C
